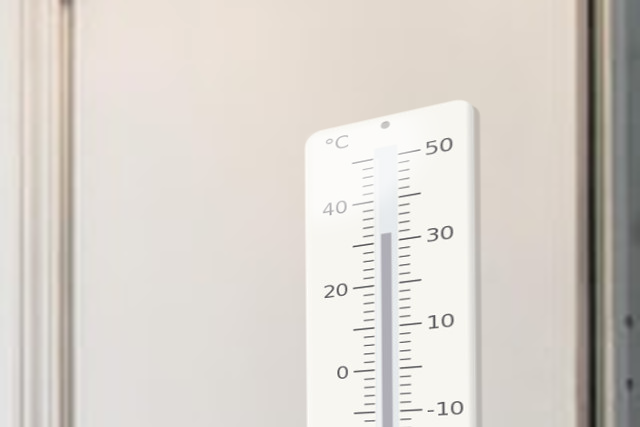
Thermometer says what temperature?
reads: 32 °C
